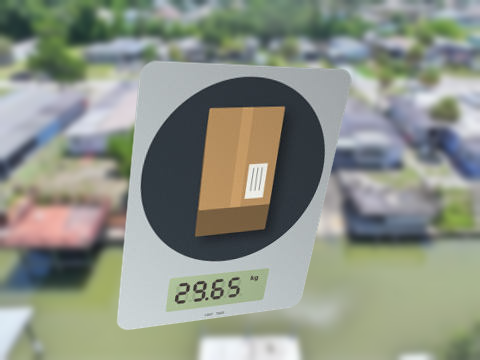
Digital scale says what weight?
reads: 29.65 kg
